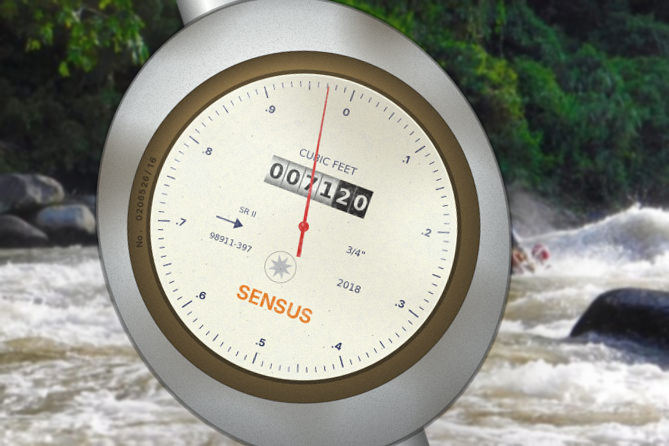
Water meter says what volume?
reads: 7119.97 ft³
